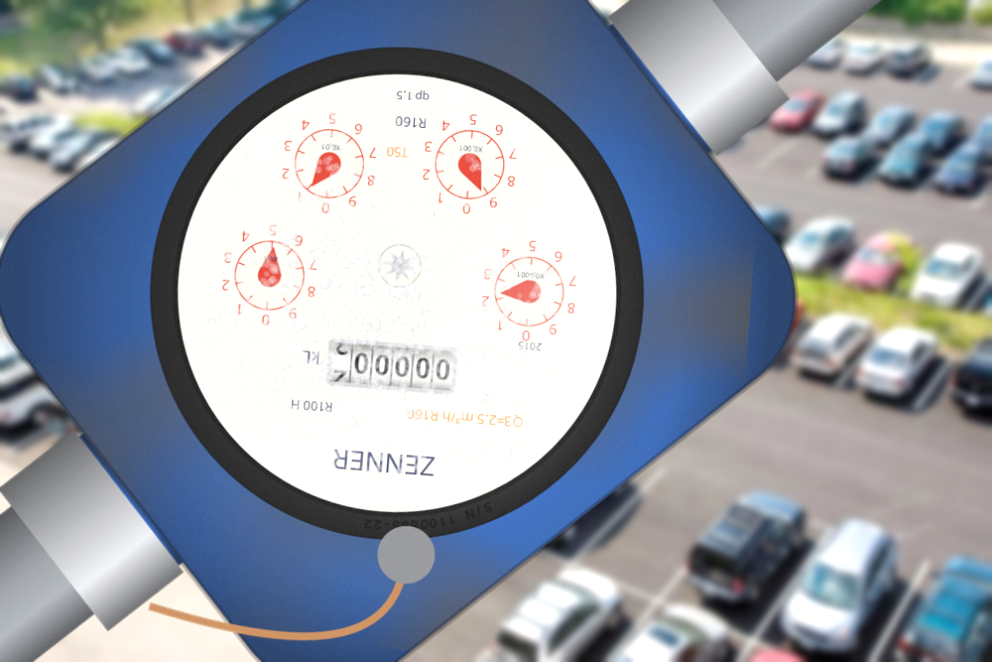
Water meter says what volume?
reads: 2.5092 kL
